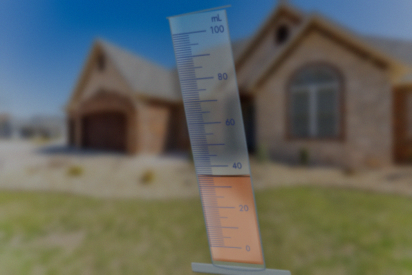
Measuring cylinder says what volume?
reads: 35 mL
